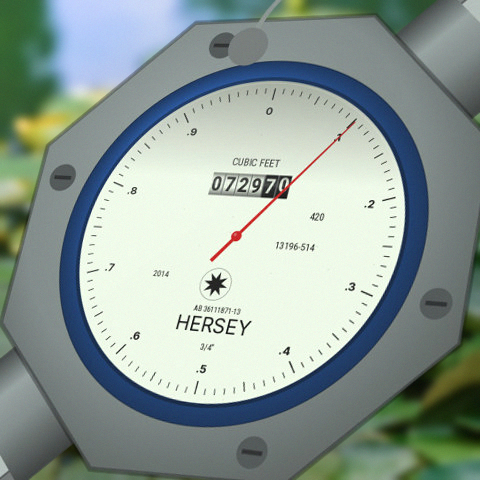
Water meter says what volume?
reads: 72970.10 ft³
